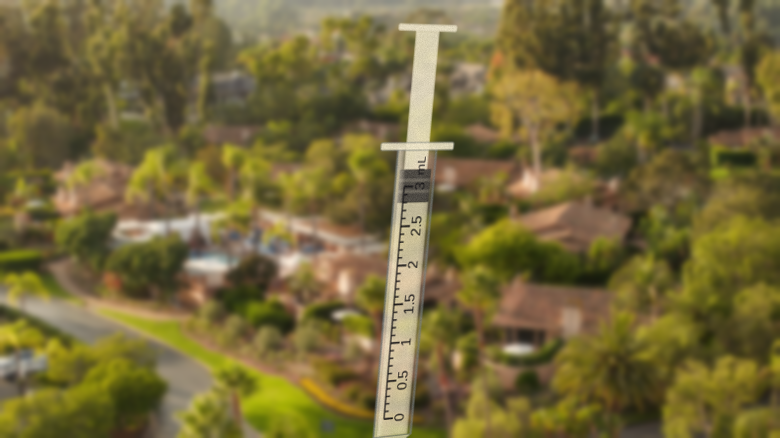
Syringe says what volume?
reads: 2.8 mL
